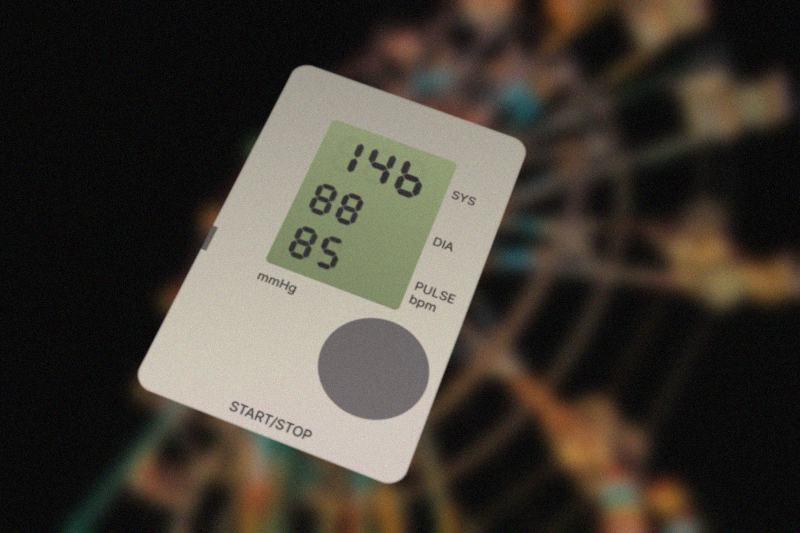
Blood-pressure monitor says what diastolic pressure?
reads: 88 mmHg
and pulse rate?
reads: 85 bpm
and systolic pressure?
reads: 146 mmHg
